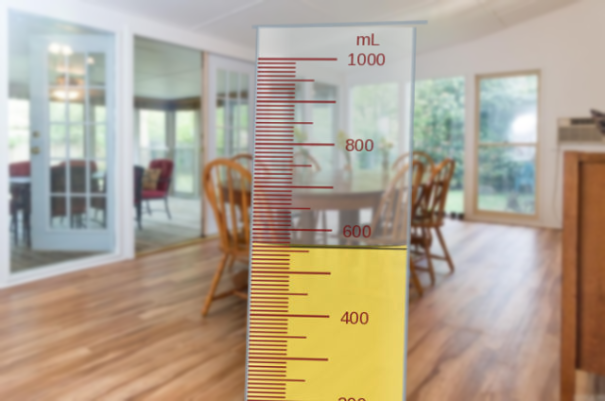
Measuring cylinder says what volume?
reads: 560 mL
